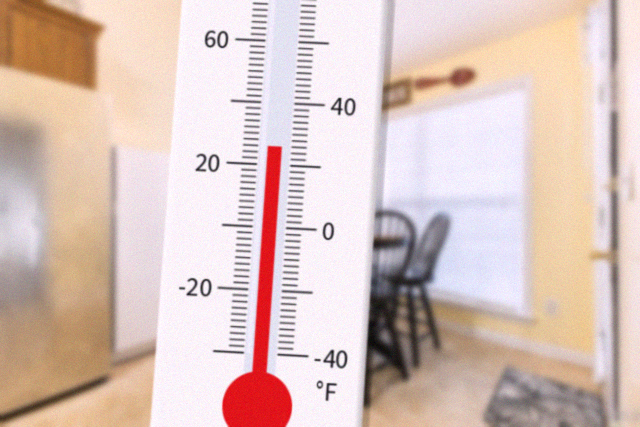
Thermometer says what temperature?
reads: 26 °F
